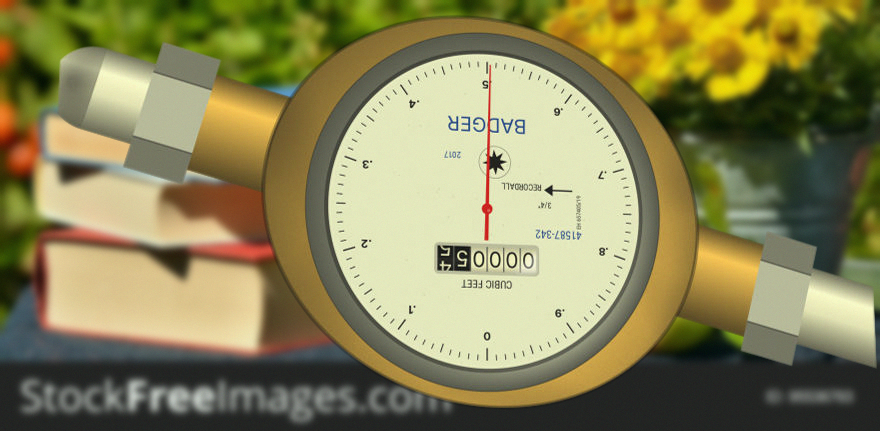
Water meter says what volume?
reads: 54.50 ft³
